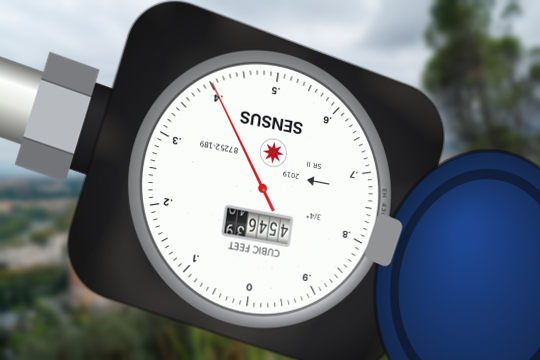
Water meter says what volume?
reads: 454639.40 ft³
